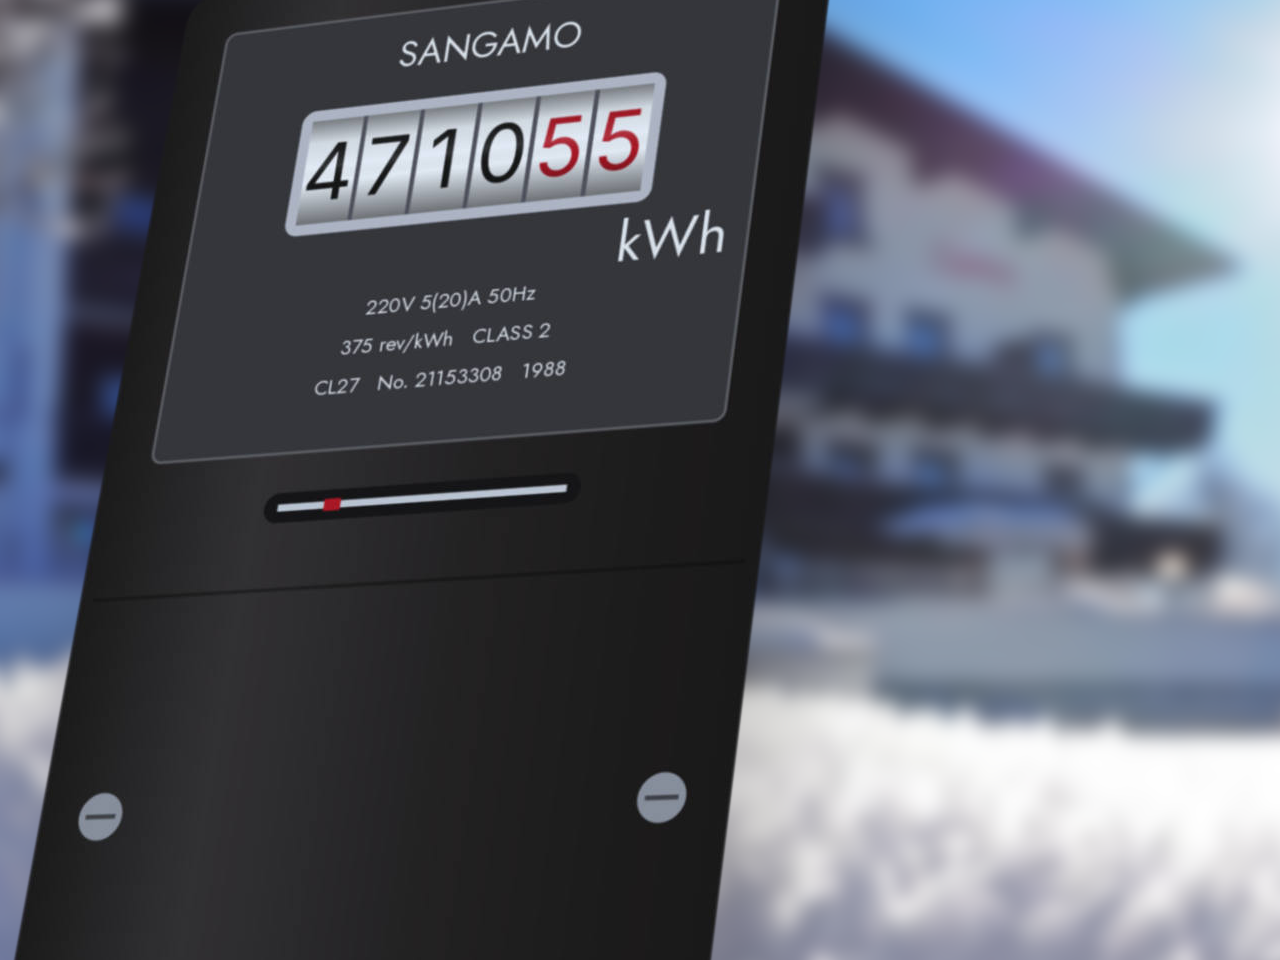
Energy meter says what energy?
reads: 4710.55 kWh
